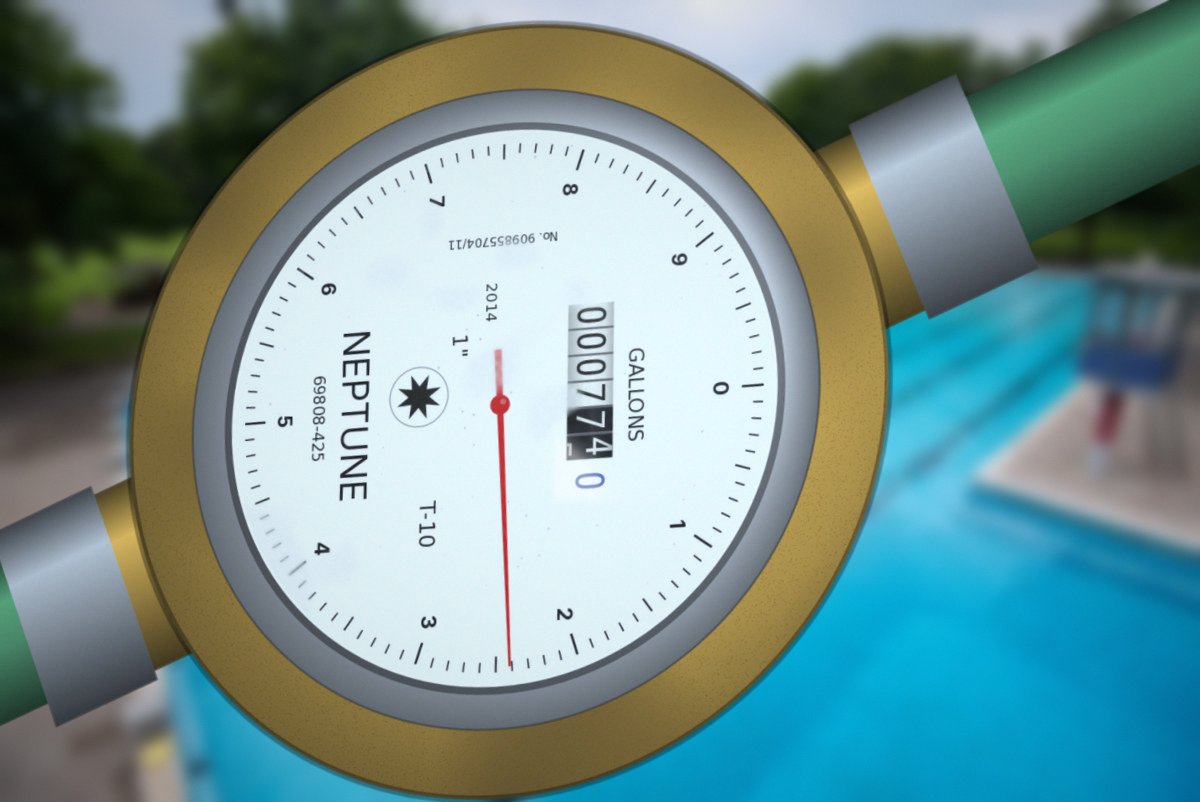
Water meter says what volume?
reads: 7742.4 gal
